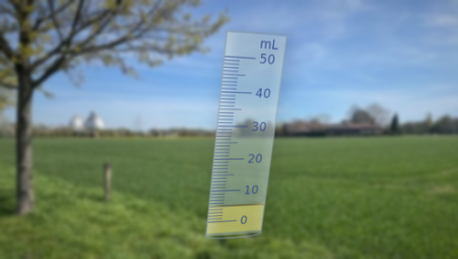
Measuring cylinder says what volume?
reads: 5 mL
